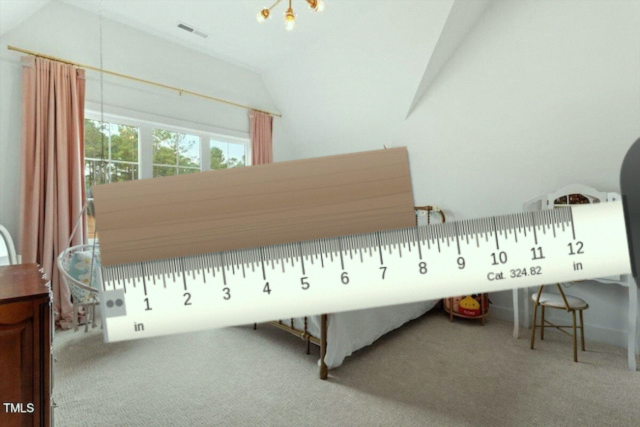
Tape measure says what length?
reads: 8 in
